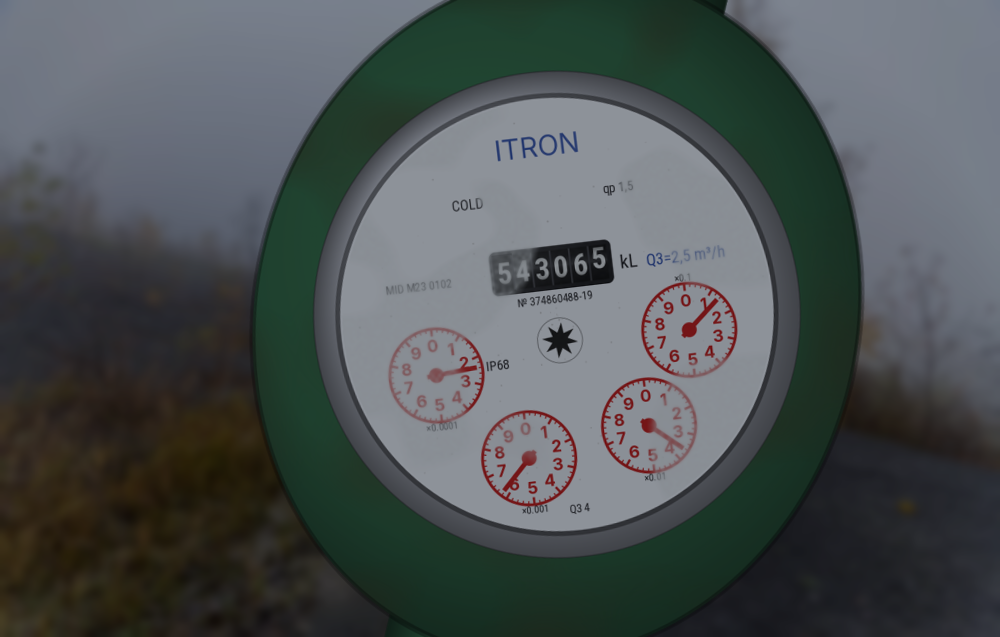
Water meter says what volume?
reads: 543065.1362 kL
